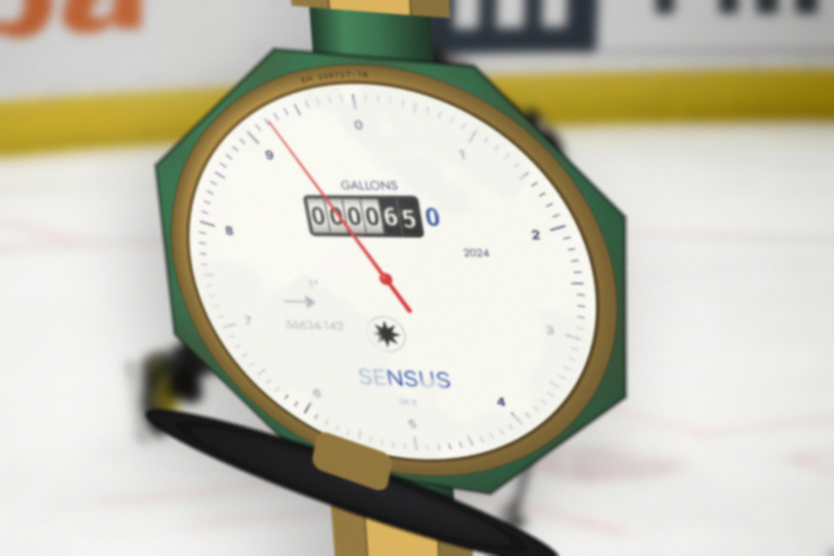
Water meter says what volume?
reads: 649.2 gal
